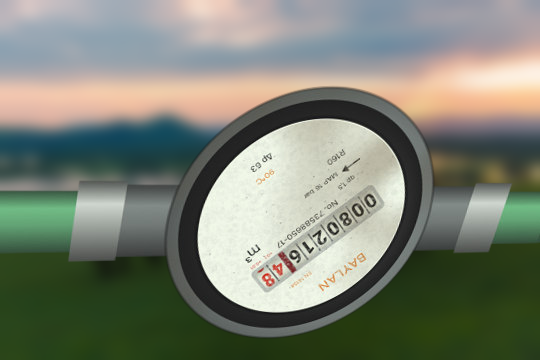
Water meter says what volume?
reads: 80216.48 m³
